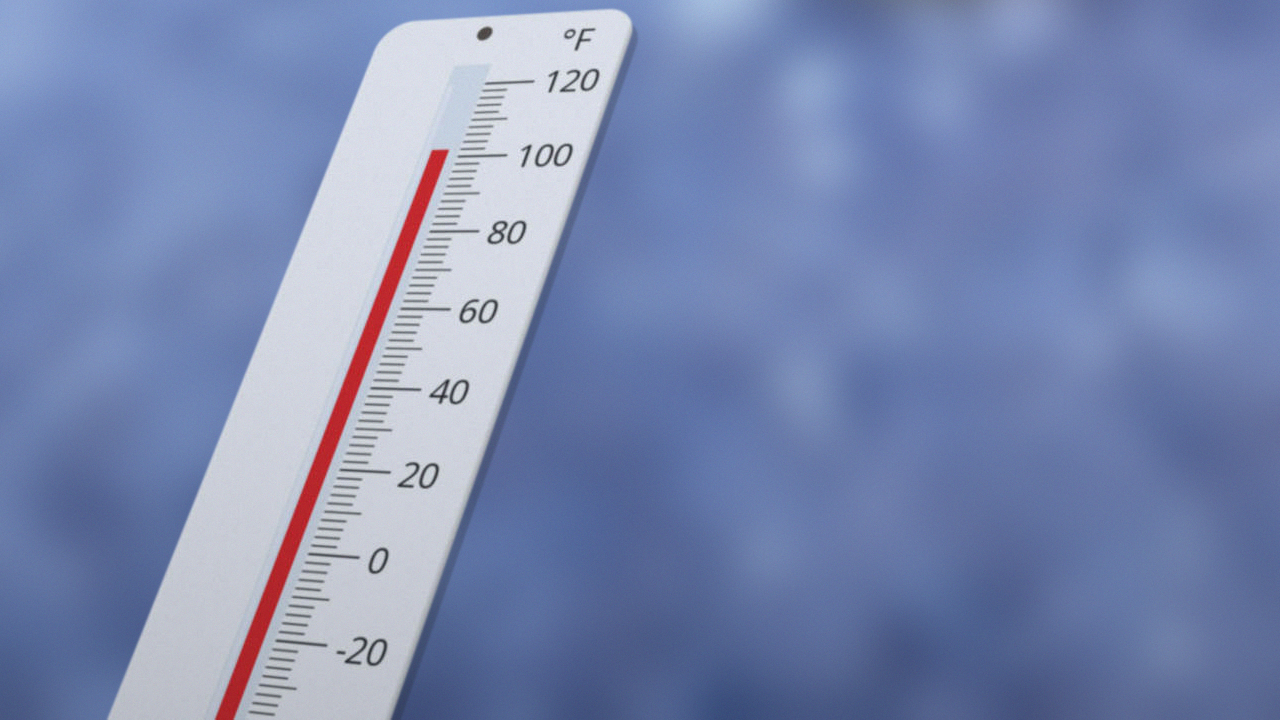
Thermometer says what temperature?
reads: 102 °F
